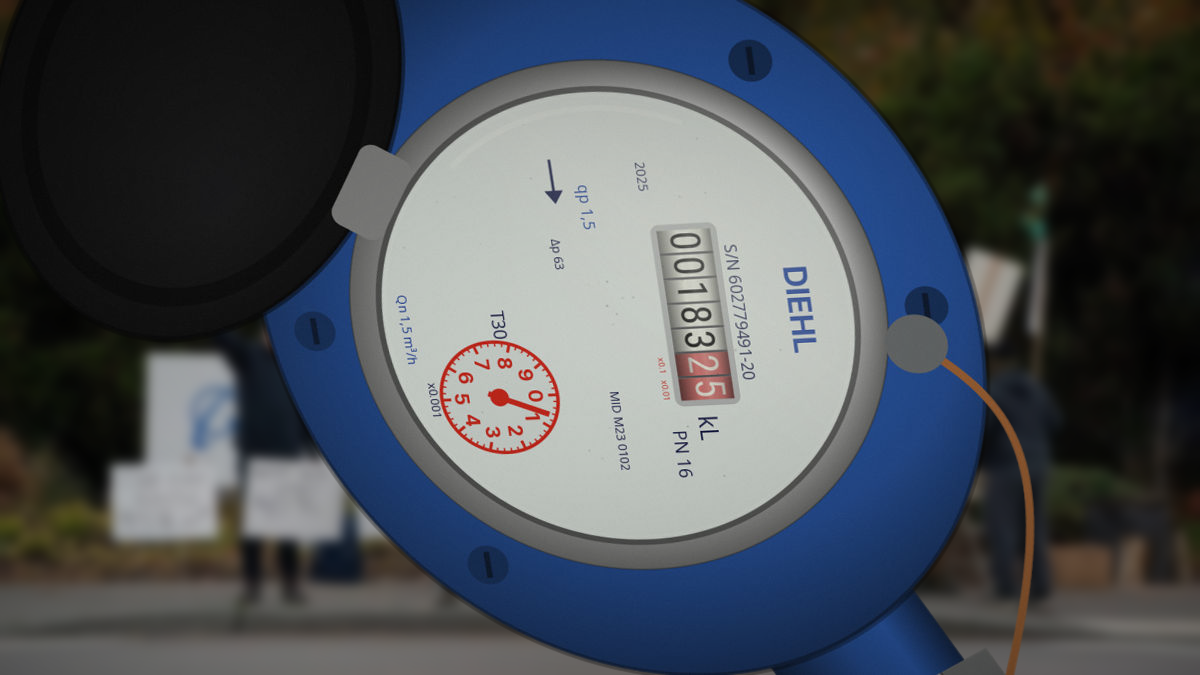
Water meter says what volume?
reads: 183.250 kL
